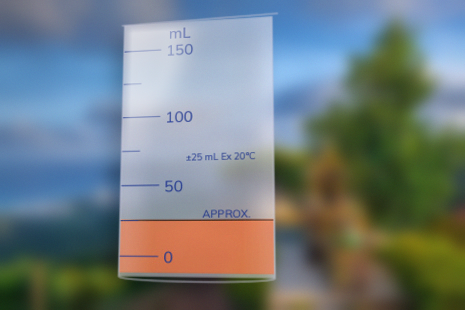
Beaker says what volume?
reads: 25 mL
